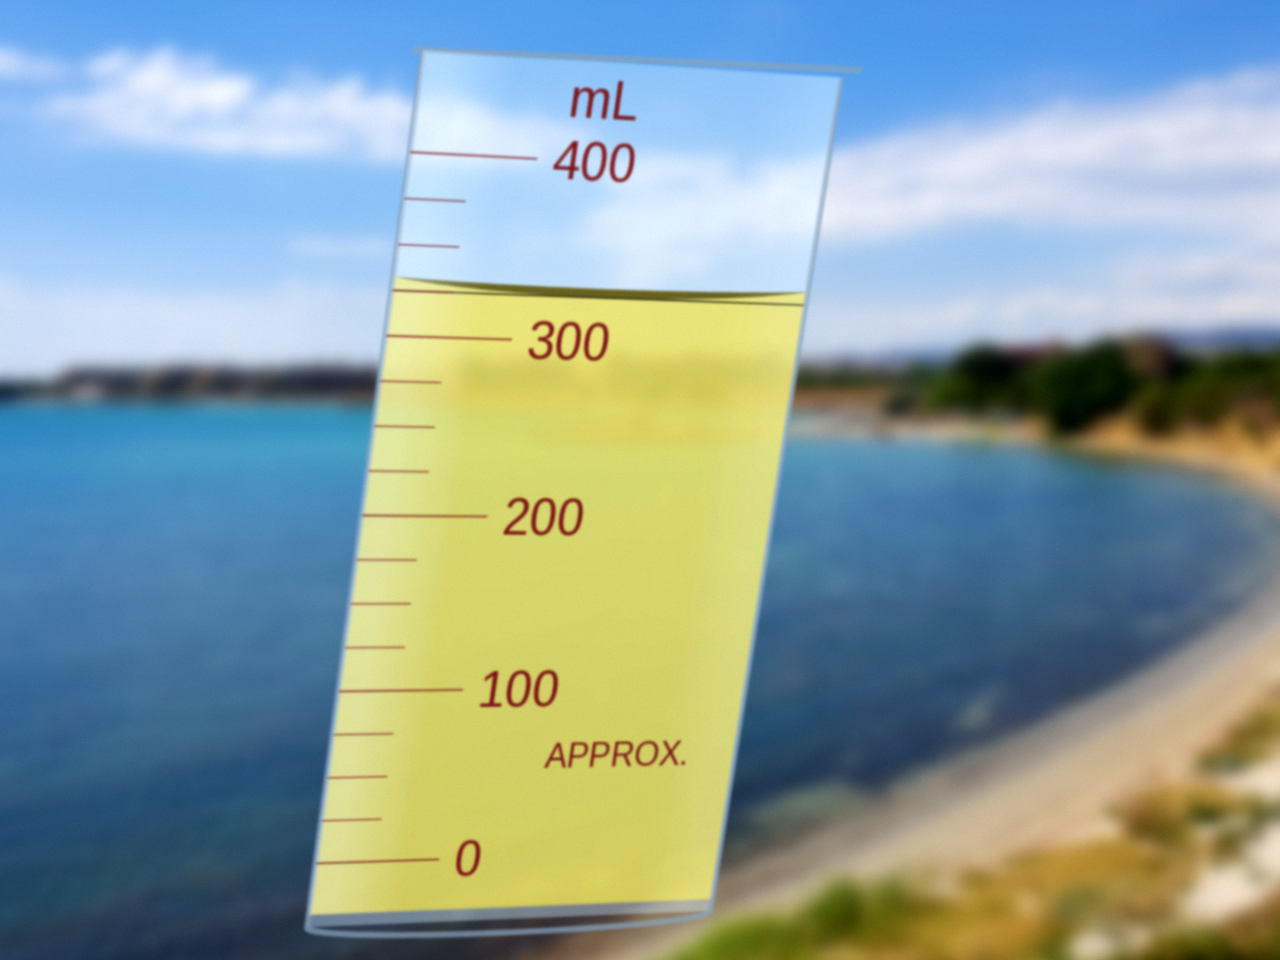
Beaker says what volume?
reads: 325 mL
